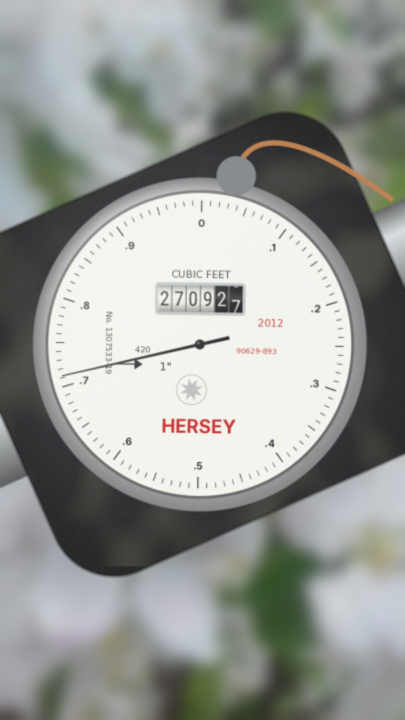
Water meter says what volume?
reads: 270926.71 ft³
